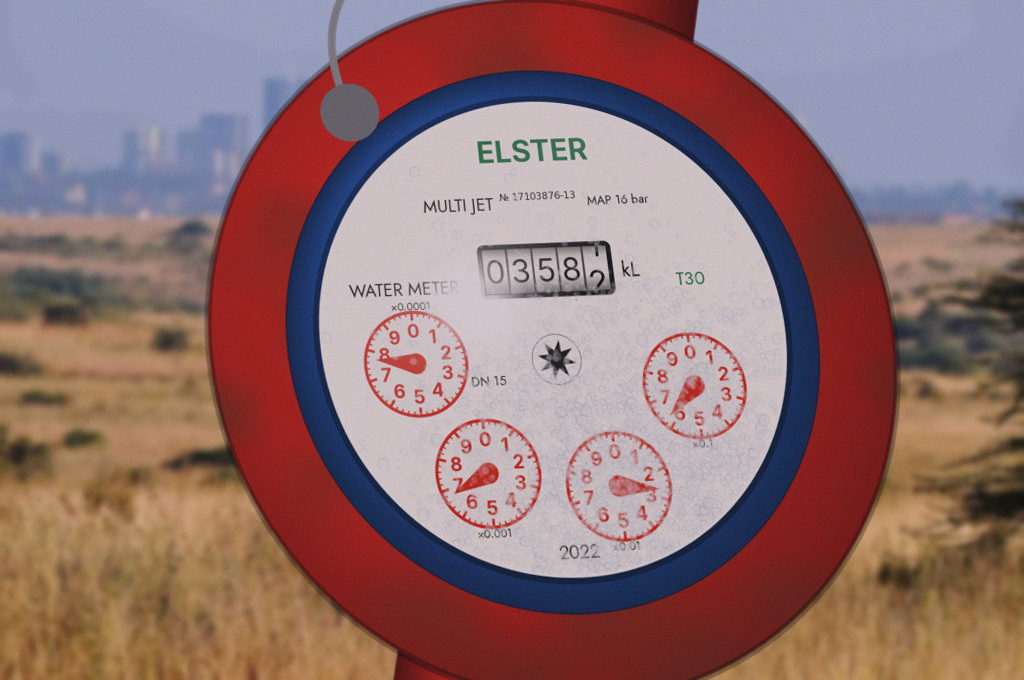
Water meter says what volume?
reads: 3581.6267 kL
